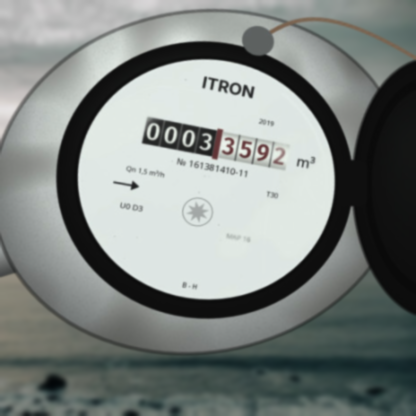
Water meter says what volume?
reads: 3.3592 m³
